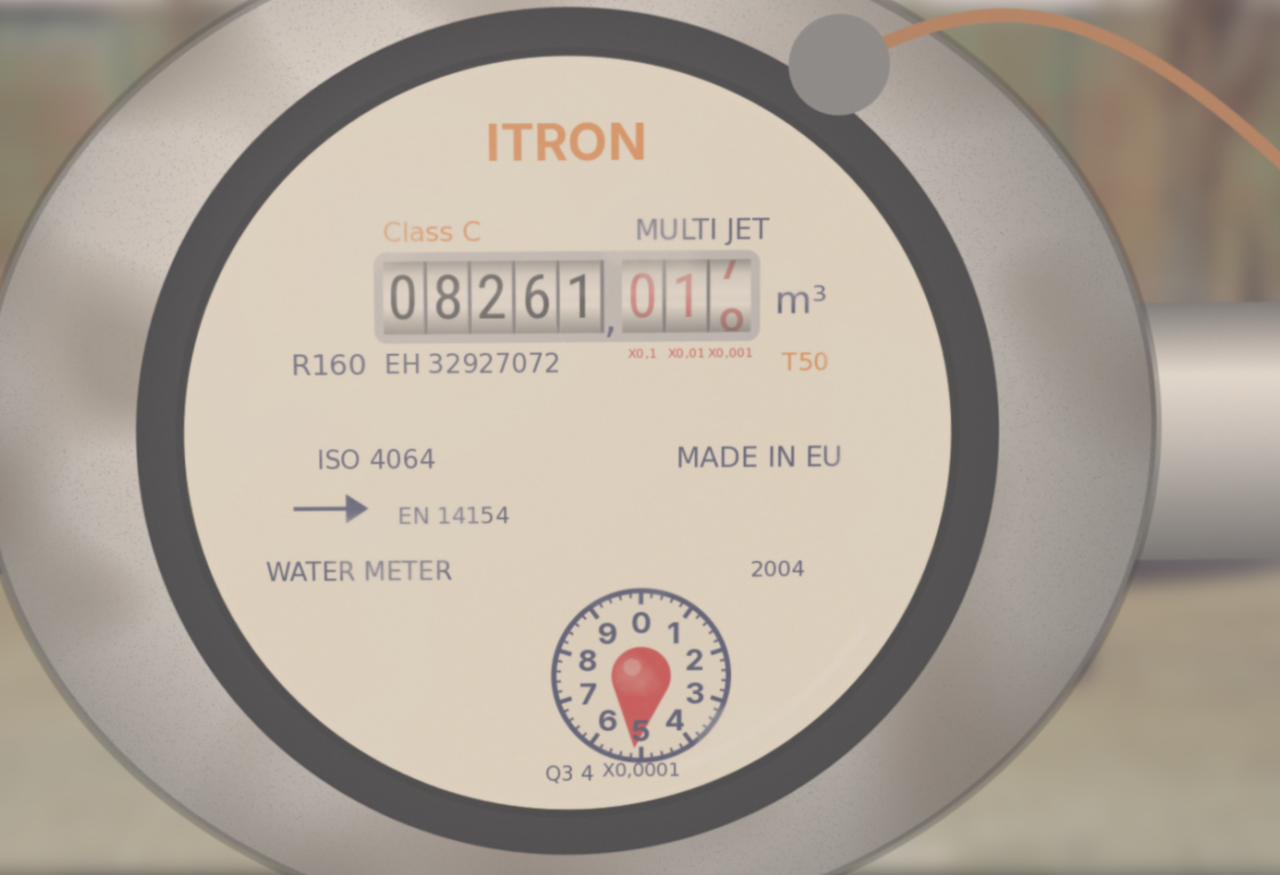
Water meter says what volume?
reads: 8261.0175 m³
